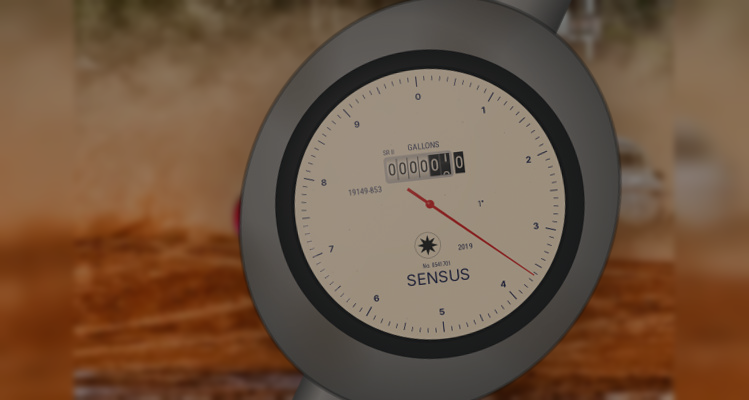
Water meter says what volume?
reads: 13.6 gal
